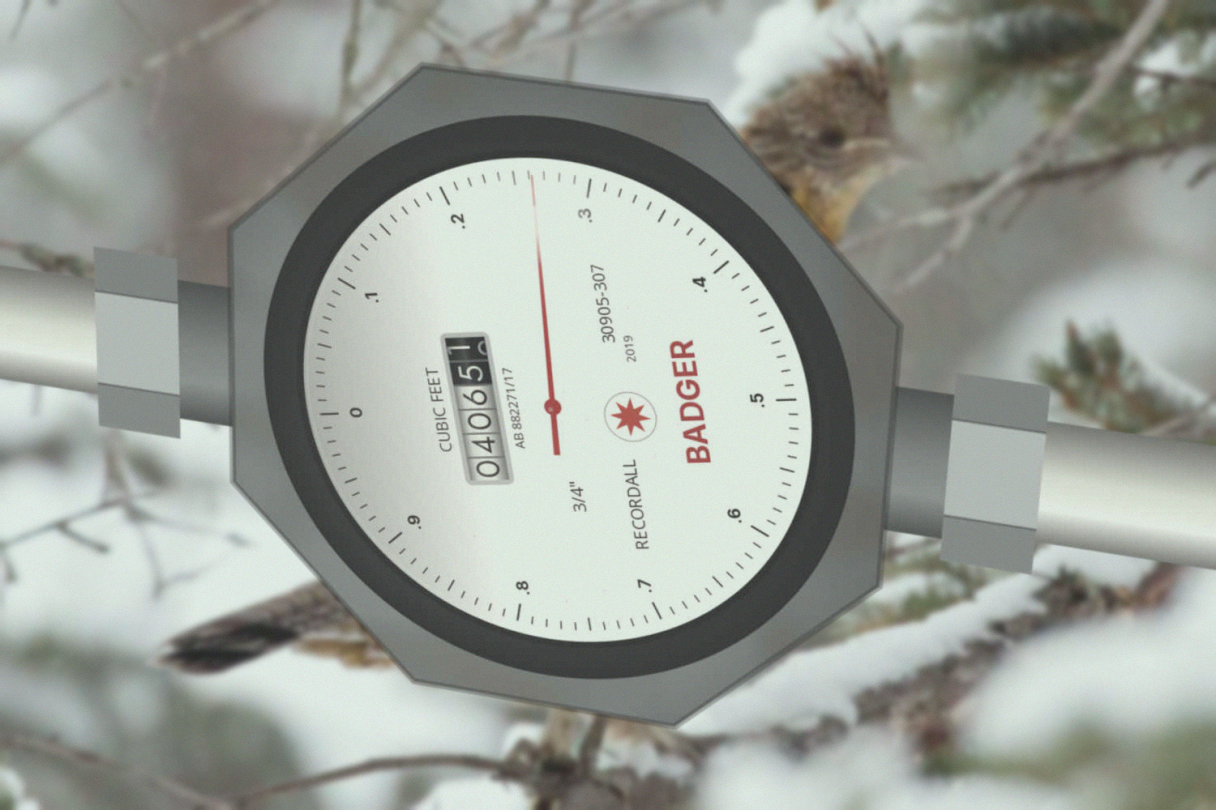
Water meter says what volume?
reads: 40651.26 ft³
